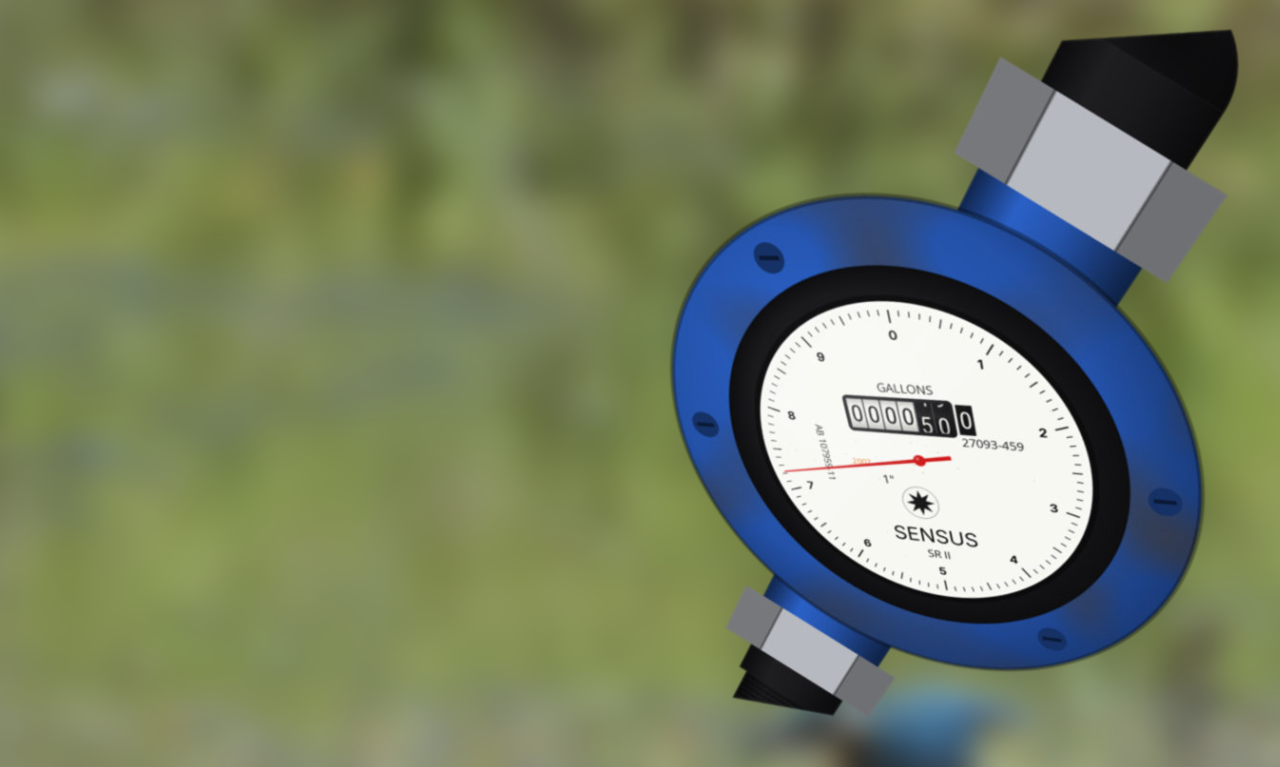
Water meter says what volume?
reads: 497.2 gal
